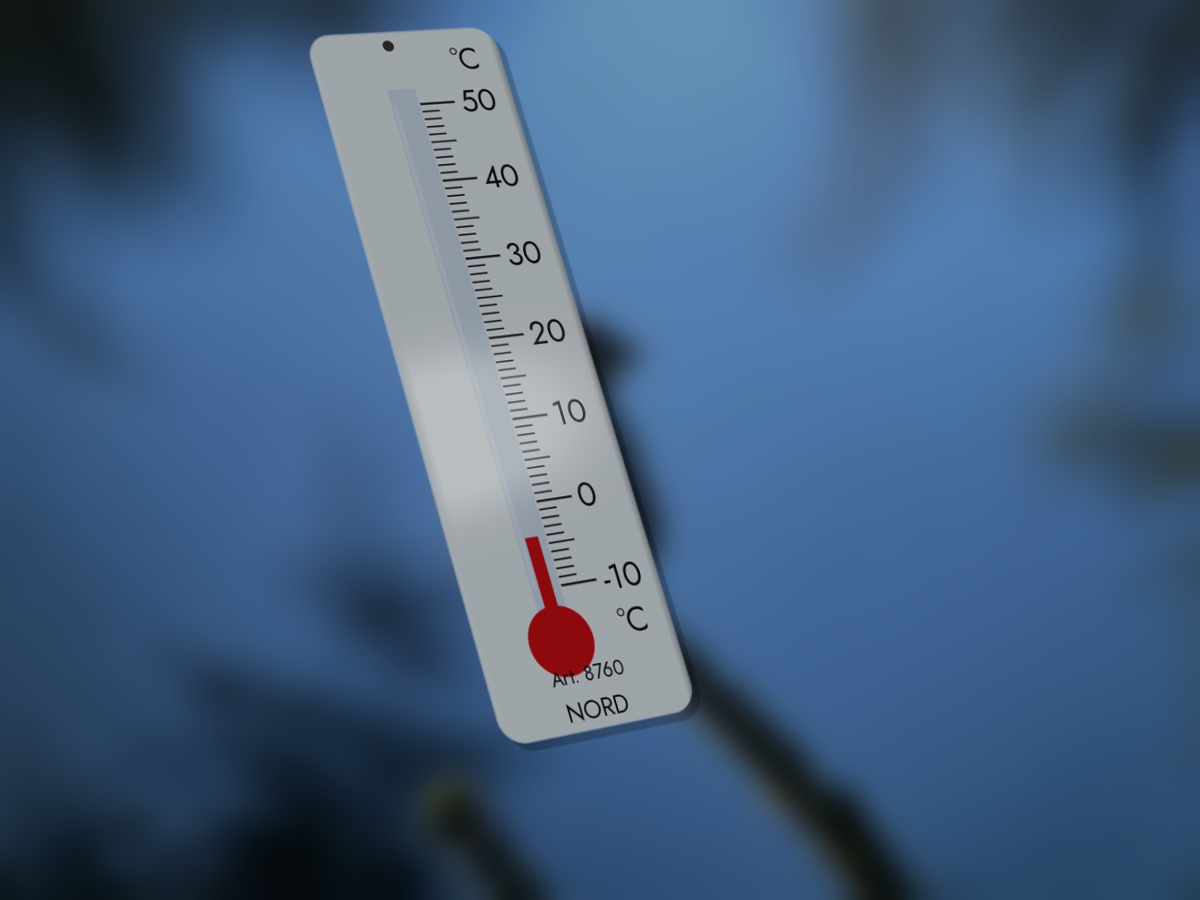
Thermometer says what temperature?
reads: -4 °C
